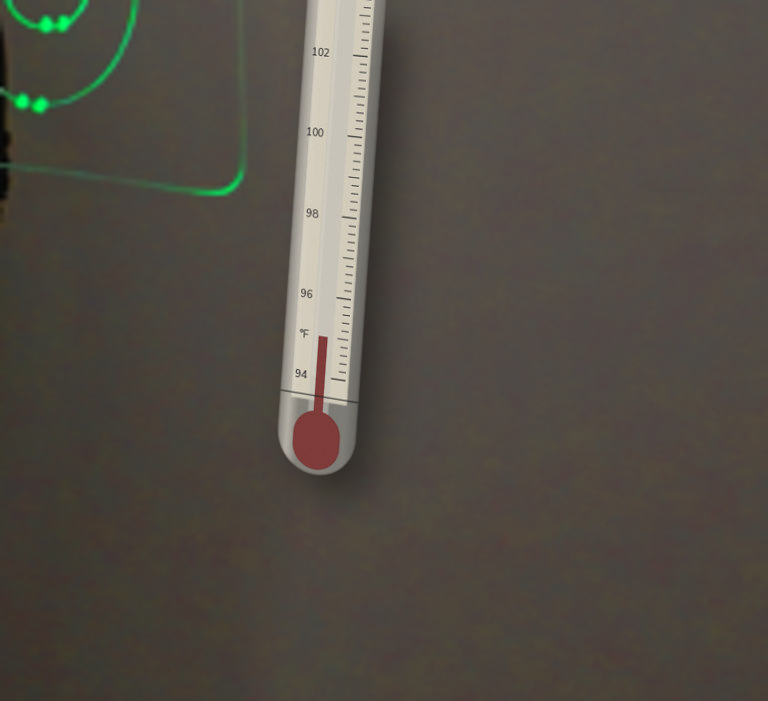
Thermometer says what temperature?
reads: 95 °F
